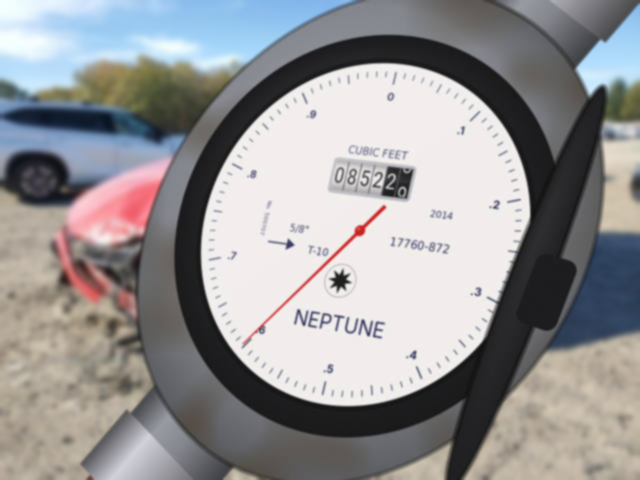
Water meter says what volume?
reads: 85228.60 ft³
